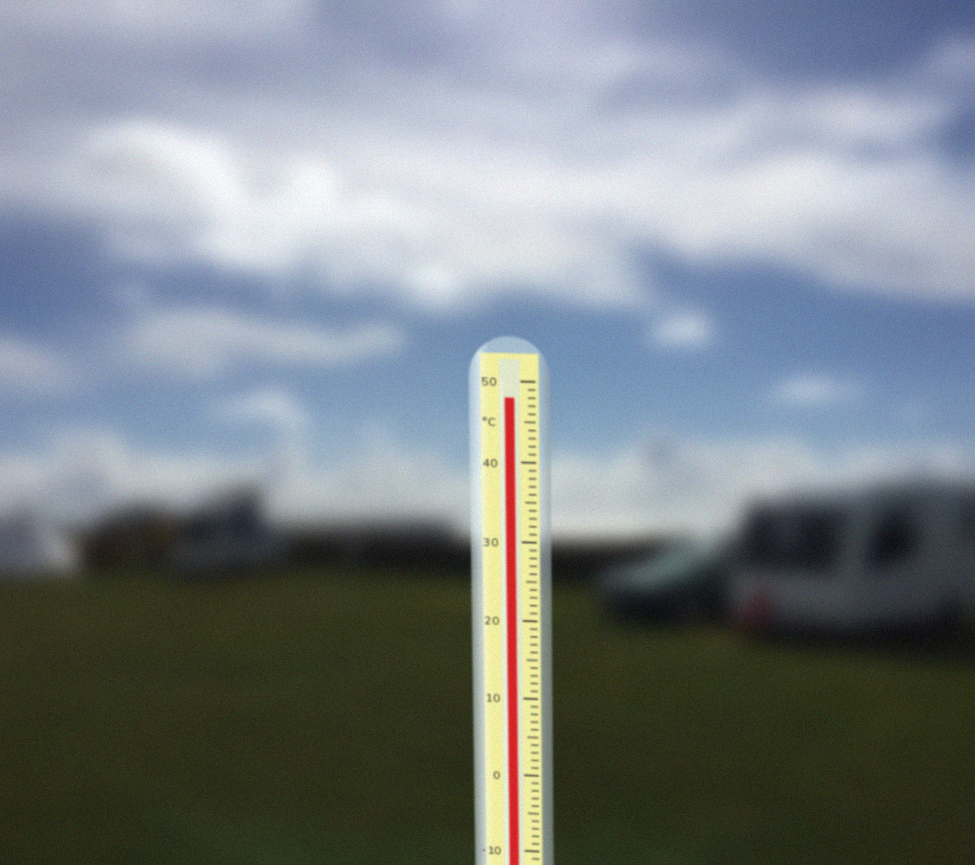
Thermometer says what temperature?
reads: 48 °C
